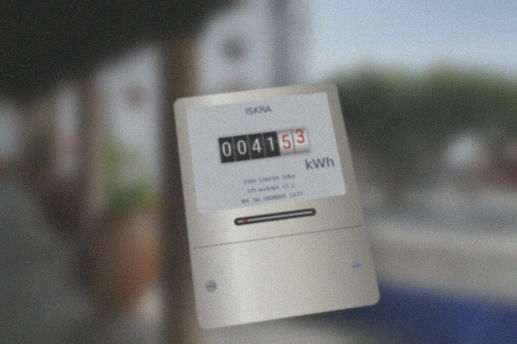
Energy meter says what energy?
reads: 41.53 kWh
